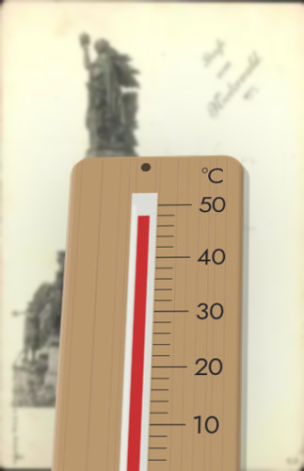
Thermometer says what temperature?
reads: 48 °C
